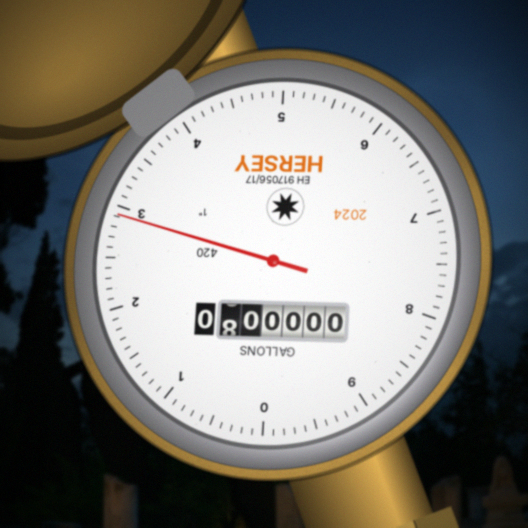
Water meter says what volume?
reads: 82.9 gal
